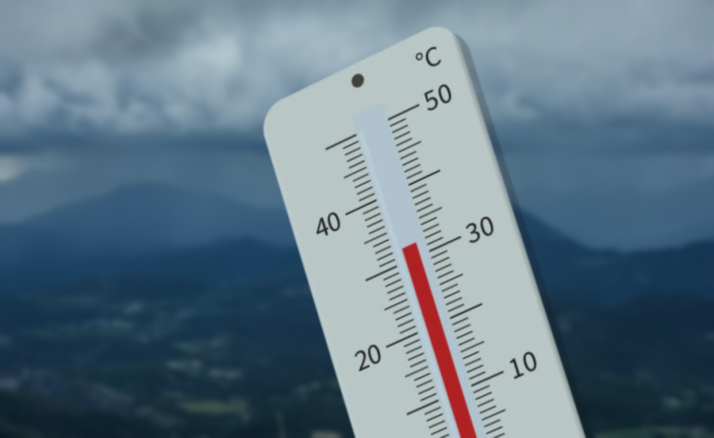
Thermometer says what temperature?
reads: 32 °C
